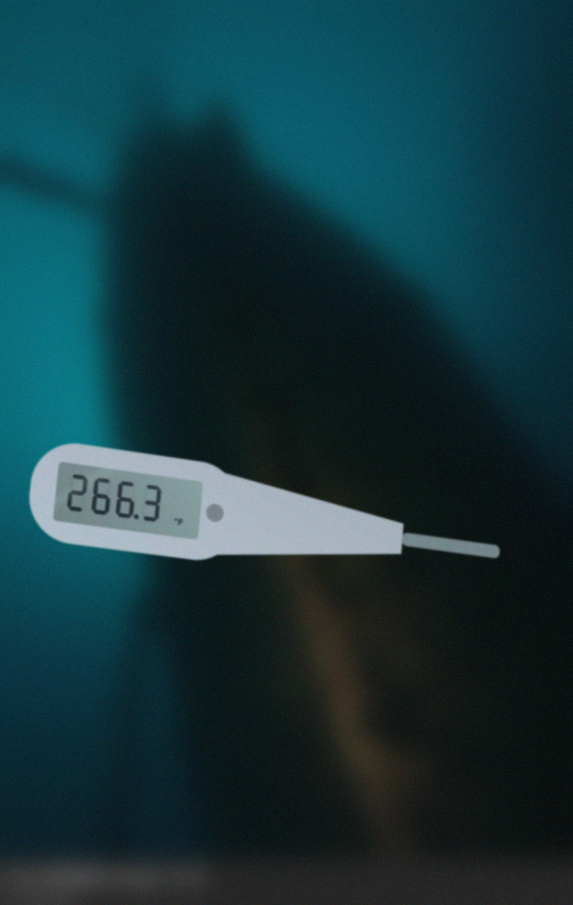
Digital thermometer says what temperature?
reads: 266.3 °F
